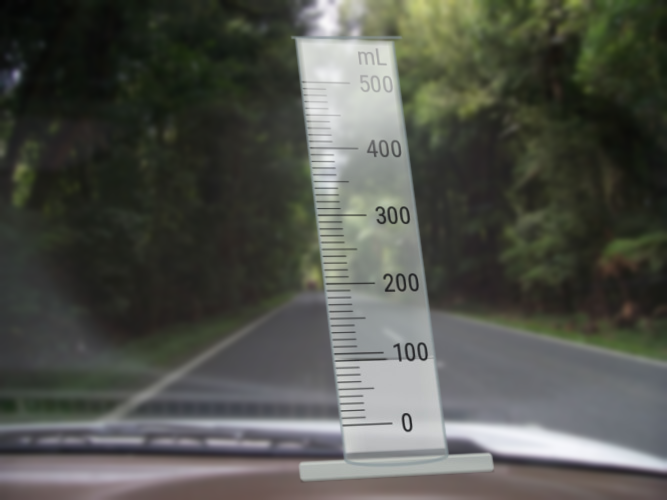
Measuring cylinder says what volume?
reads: 90 mL
